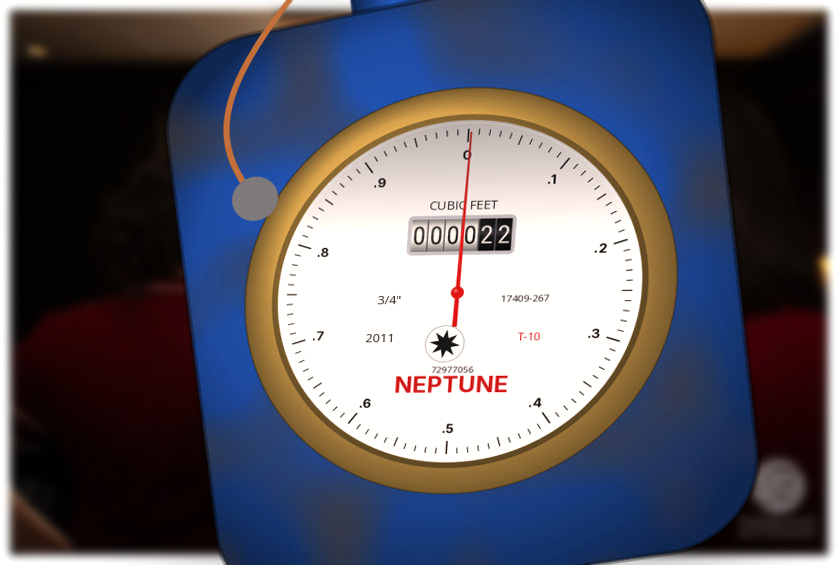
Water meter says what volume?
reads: 22.00 ft³
